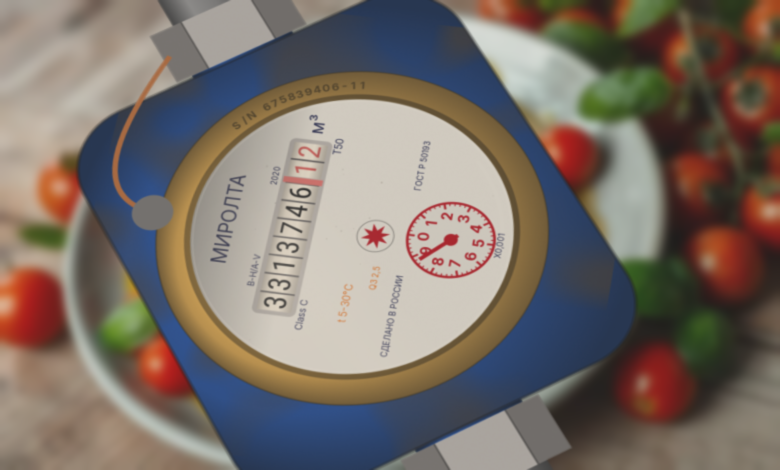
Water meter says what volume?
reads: 3313746.128 m³
